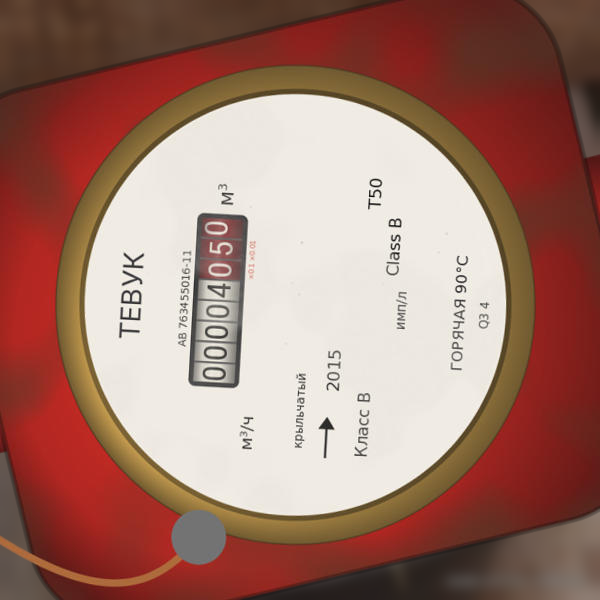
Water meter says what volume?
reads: 4.050 m³
